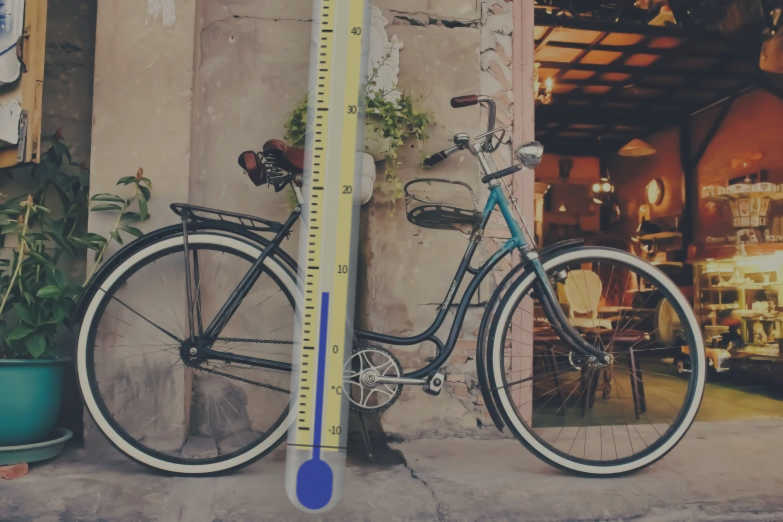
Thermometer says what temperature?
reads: 7 °C
